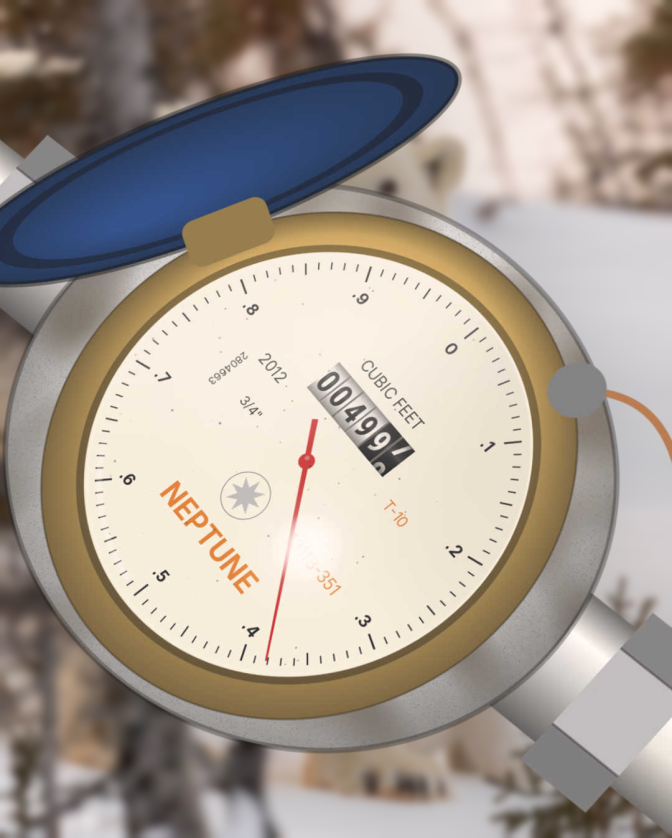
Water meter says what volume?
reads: 4997.38 ft³
